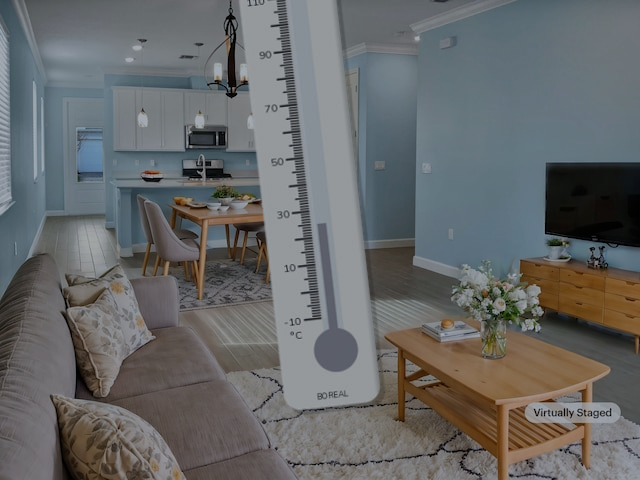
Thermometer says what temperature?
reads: 25 °C
